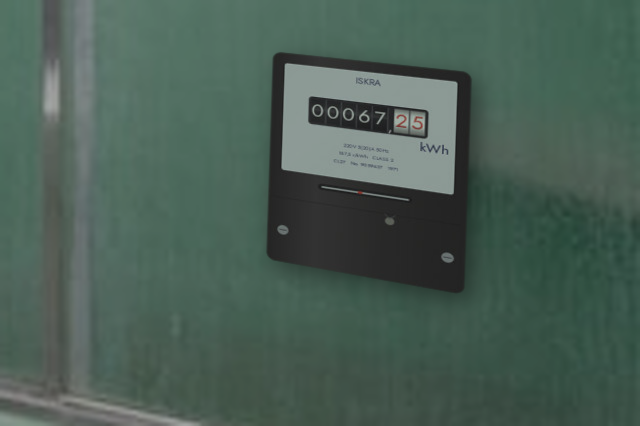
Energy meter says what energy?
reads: 67.25 kWh
